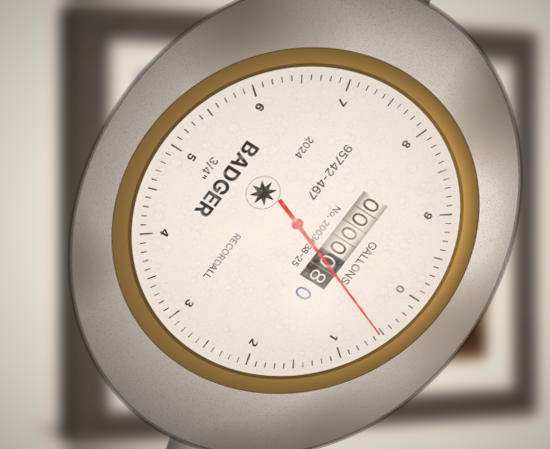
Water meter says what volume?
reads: 80.5 gal
